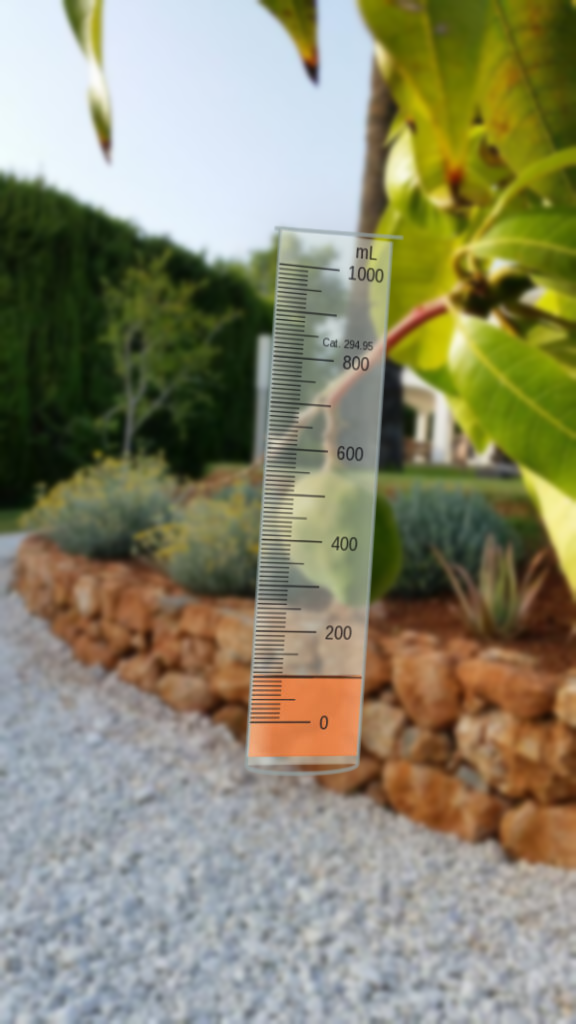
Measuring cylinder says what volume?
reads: 100 mL
